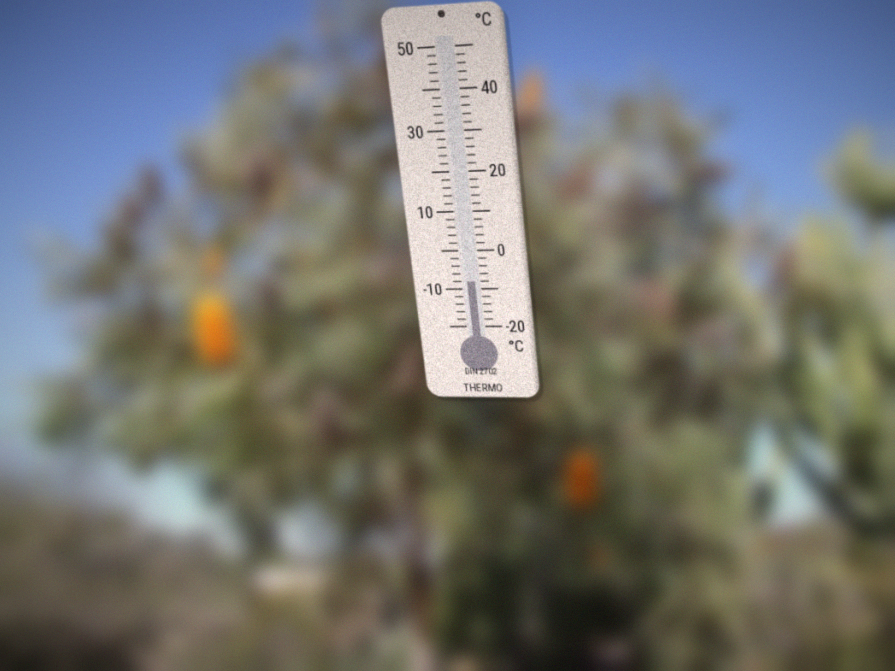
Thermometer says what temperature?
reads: -8 °C
